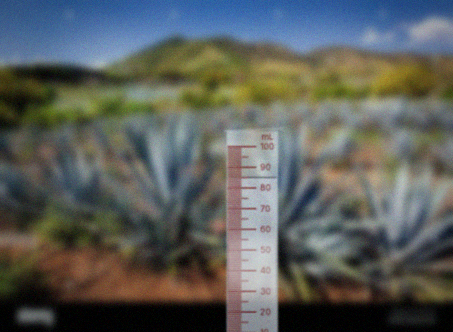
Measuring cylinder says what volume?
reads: 85 mL
